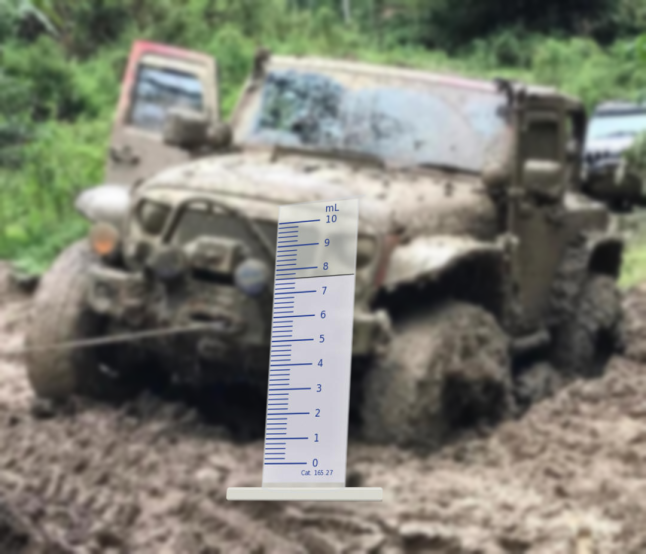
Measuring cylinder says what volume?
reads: 7.6 mL
